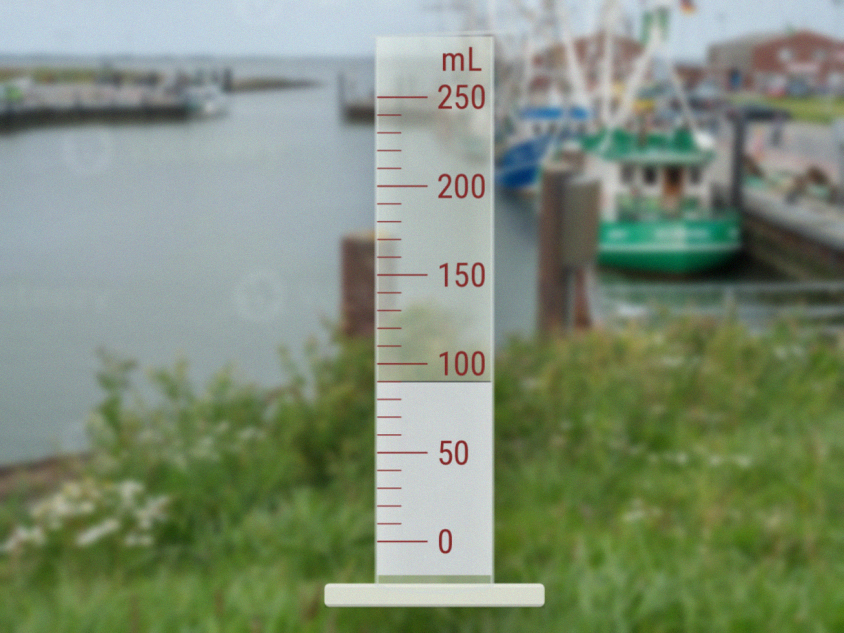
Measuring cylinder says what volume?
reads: 90 mL
